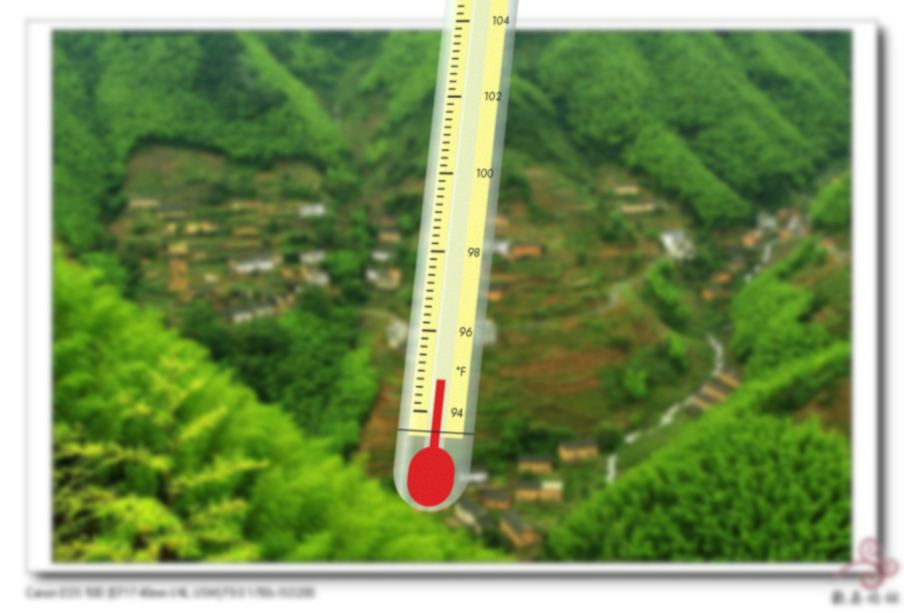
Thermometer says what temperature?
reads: 94.8 °F
